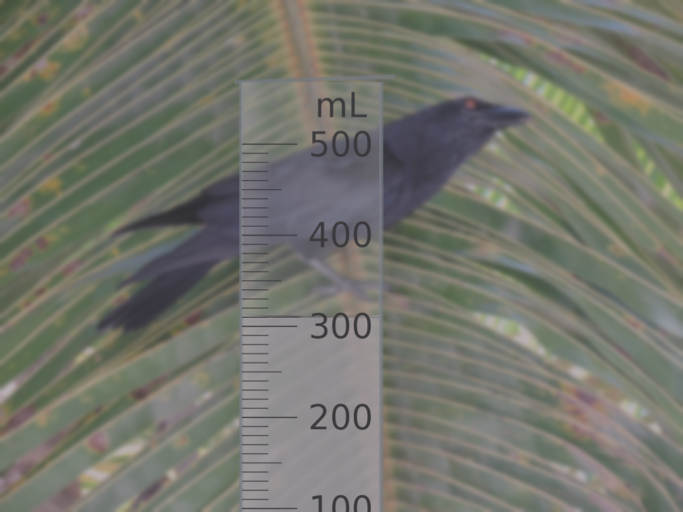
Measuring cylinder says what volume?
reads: 310 mL
